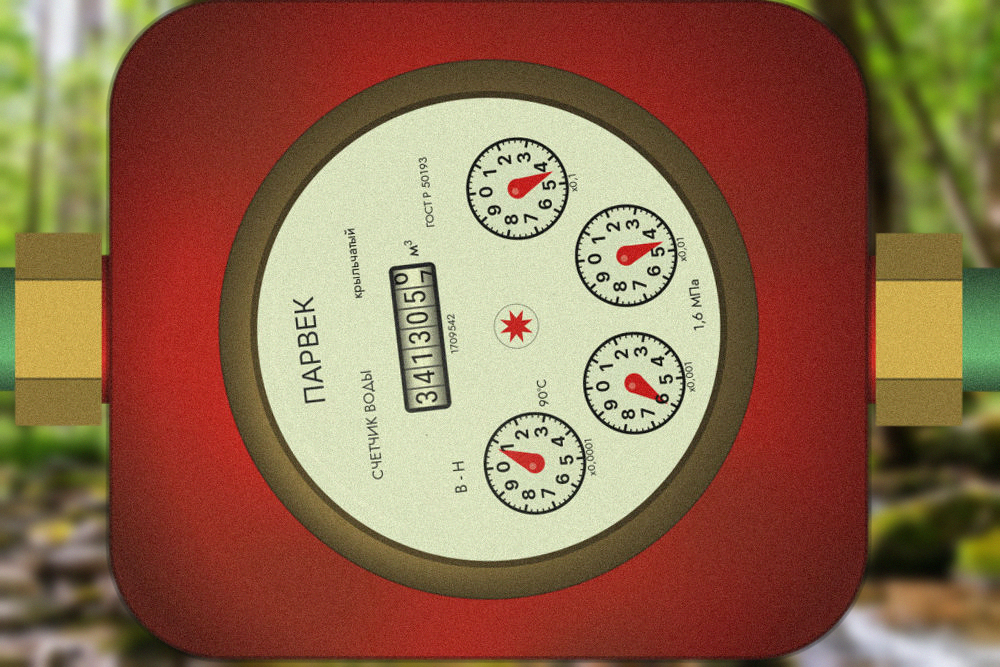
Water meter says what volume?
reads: 3413056.4460 m³
